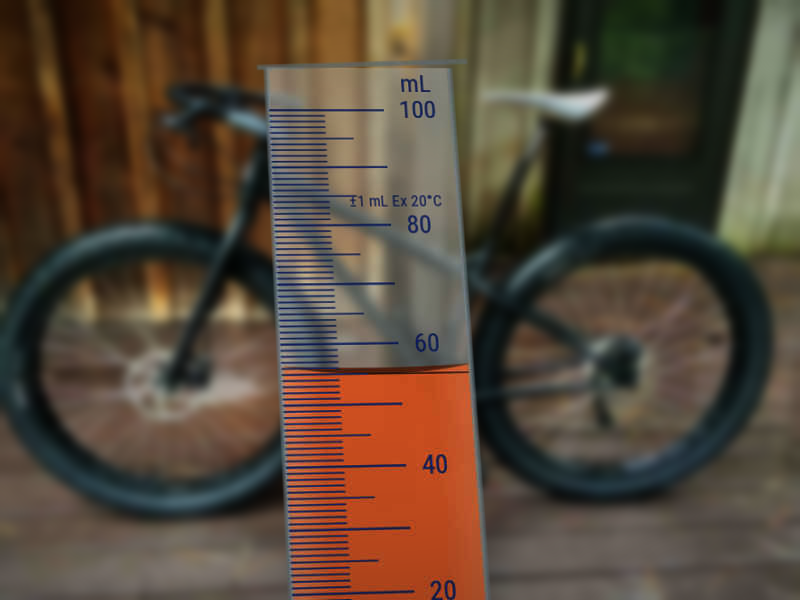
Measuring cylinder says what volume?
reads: 55 mL
